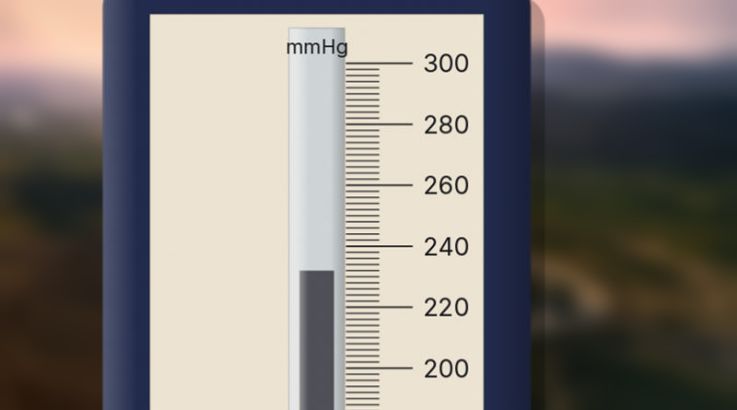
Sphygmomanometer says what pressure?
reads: 232 mmHg
